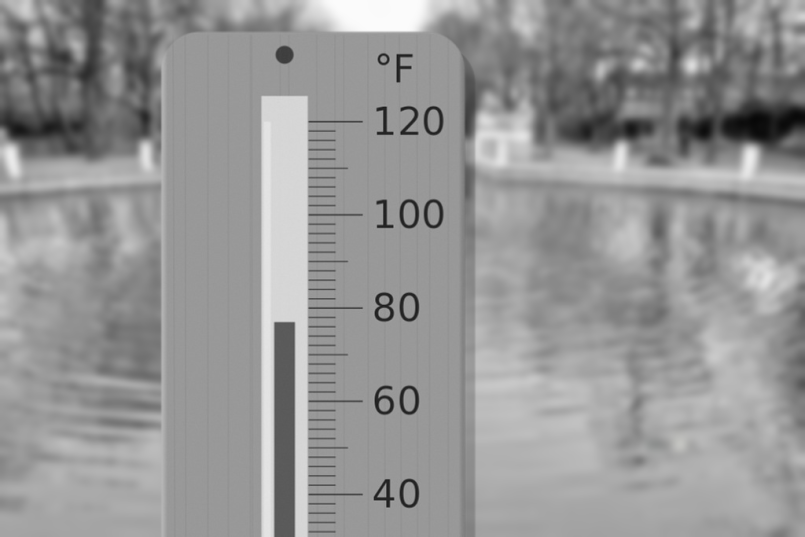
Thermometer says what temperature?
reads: 77 °F
